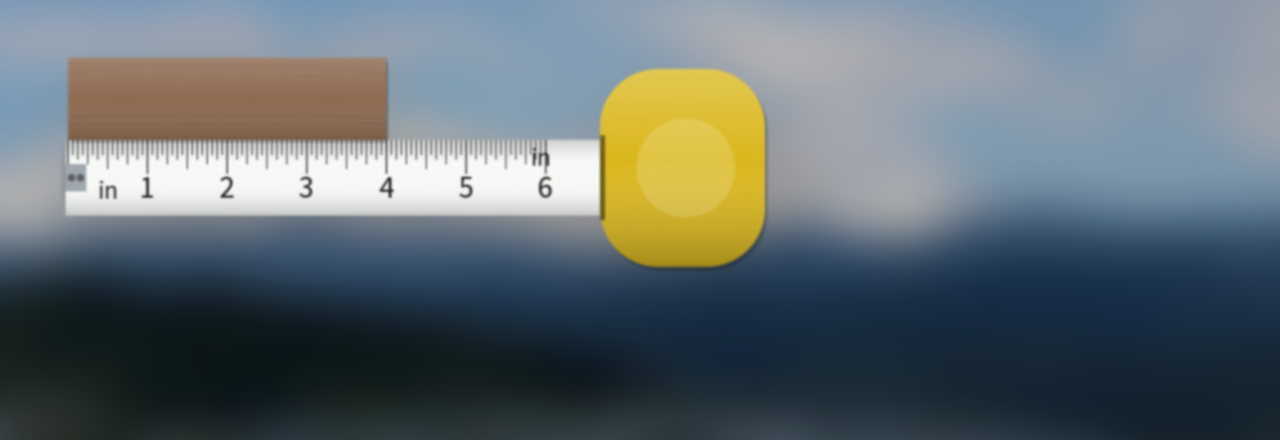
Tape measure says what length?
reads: 4 in
